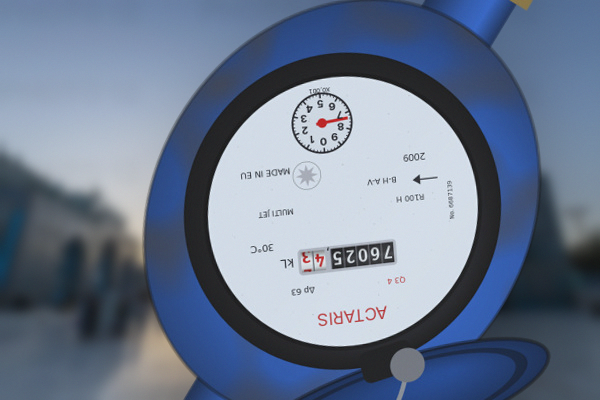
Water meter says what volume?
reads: 76025.427 kL
